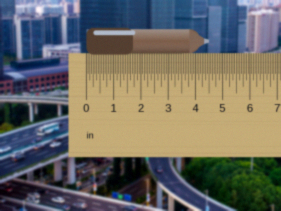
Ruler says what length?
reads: 4.5 in
